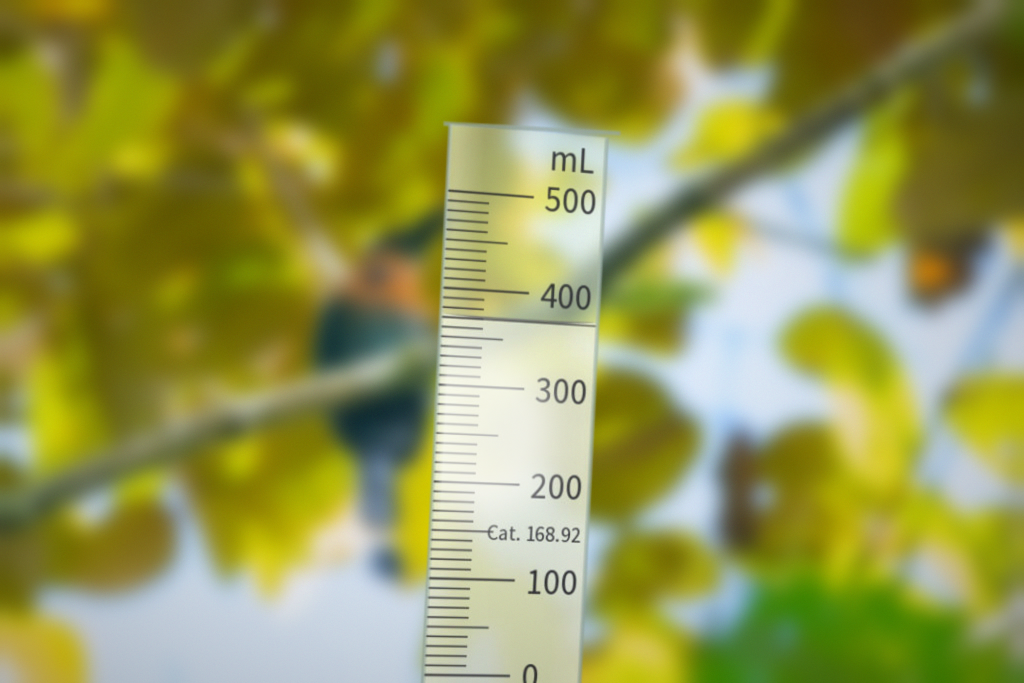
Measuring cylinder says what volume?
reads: 370 mL
